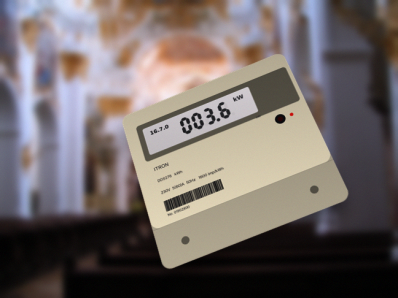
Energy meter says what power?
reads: 3.6 kW
